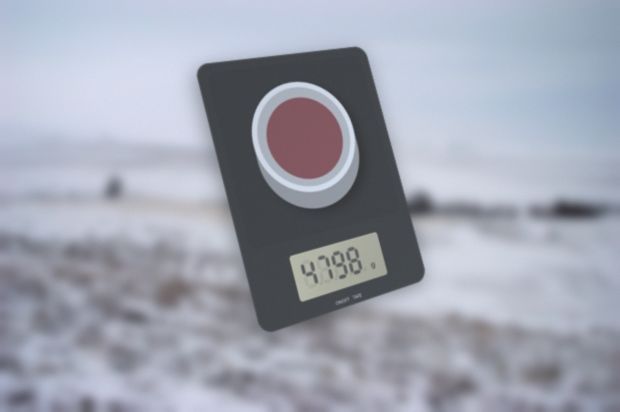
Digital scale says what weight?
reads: 4798 g
